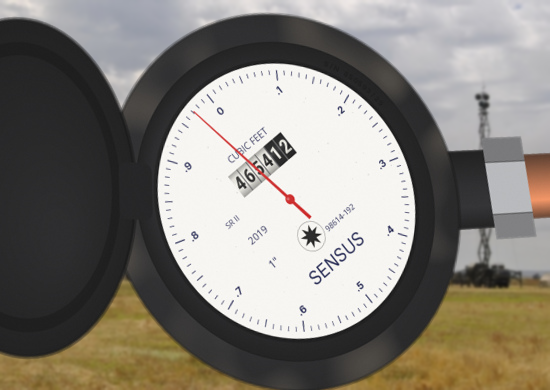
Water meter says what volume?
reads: 465411.97 ft³
